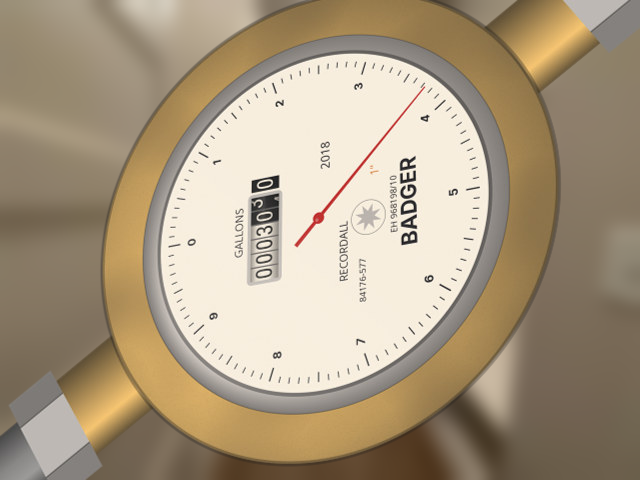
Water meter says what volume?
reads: 3033.7 gal
